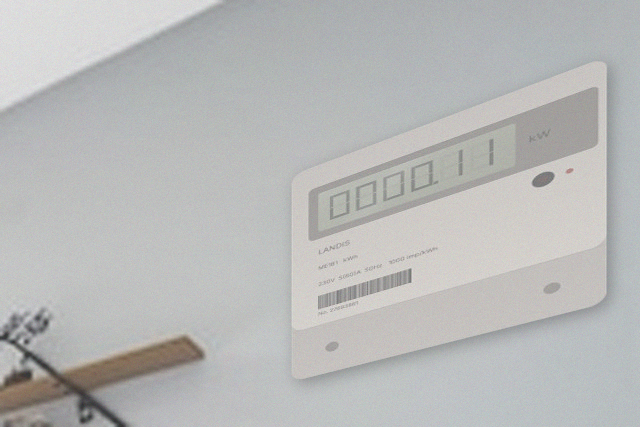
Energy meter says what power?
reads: 0.11 kW
